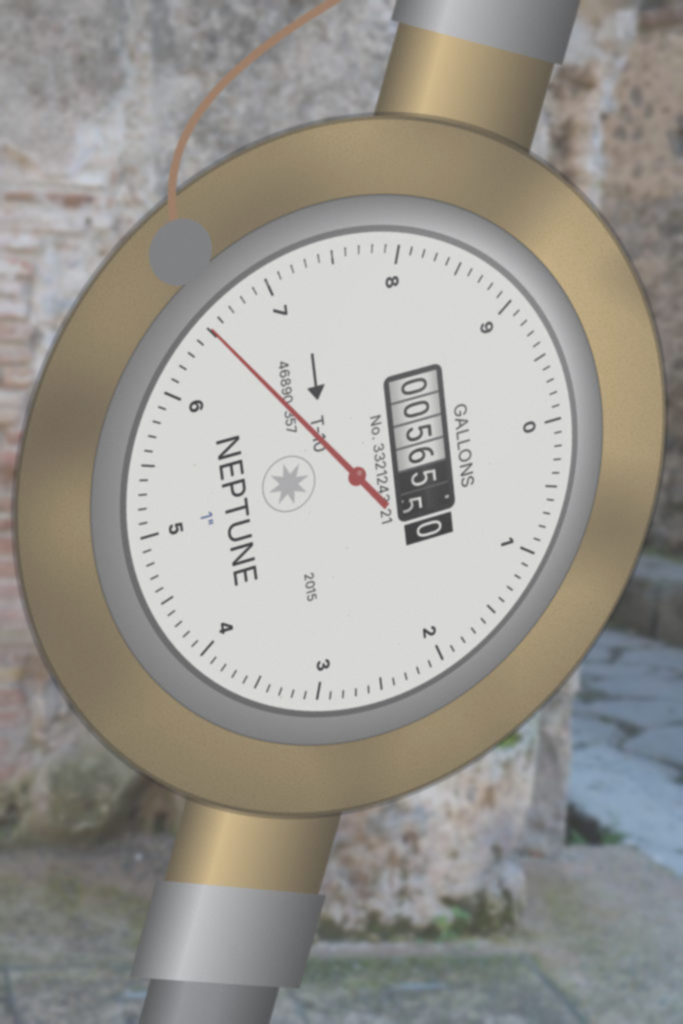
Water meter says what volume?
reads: 56546.5 gal
